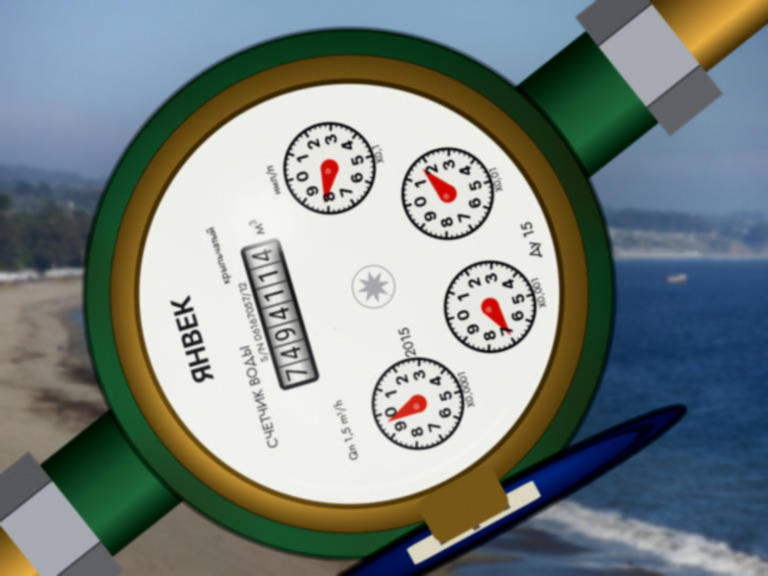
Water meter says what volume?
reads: 7494114.8169 m³
